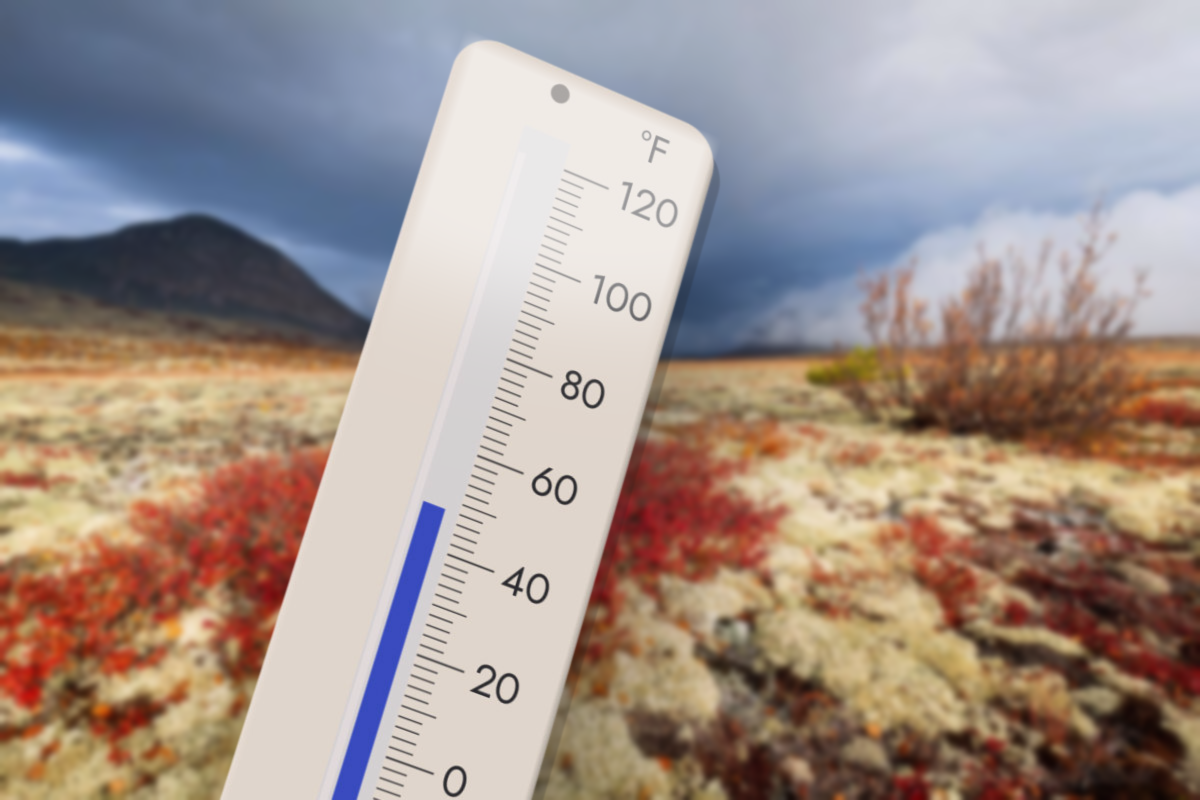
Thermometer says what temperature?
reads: 48 °F
